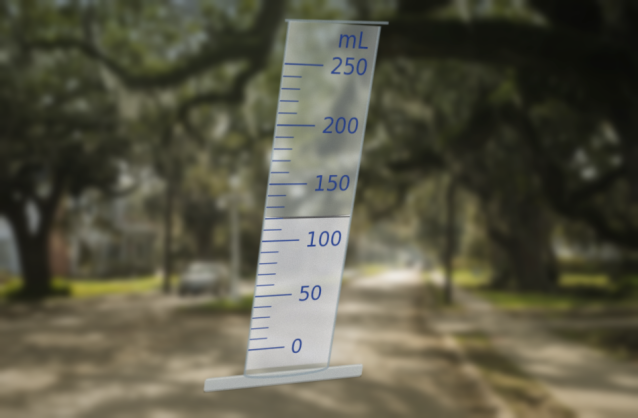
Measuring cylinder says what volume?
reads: 120 mL
